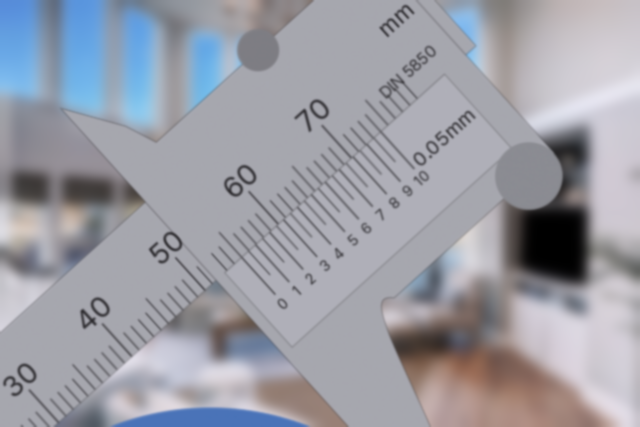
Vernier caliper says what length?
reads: 55.0 mm
